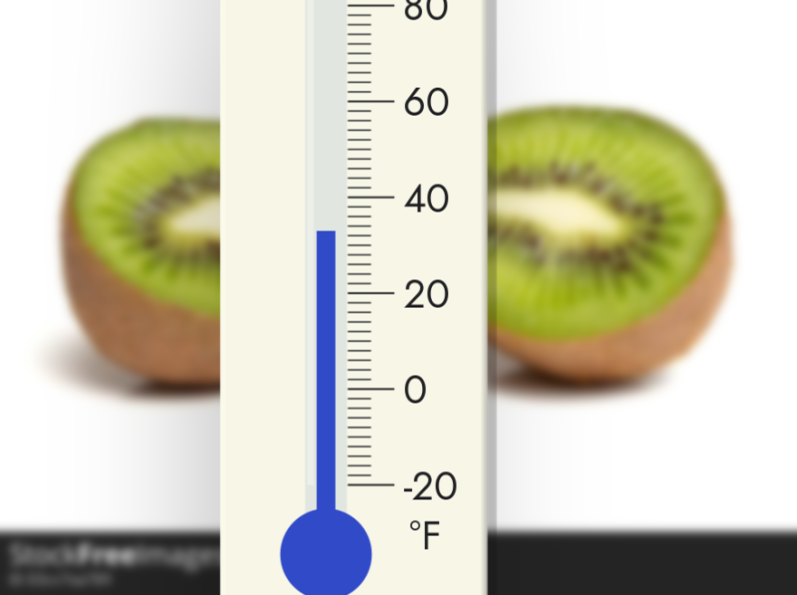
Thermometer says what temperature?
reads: 33 °F
